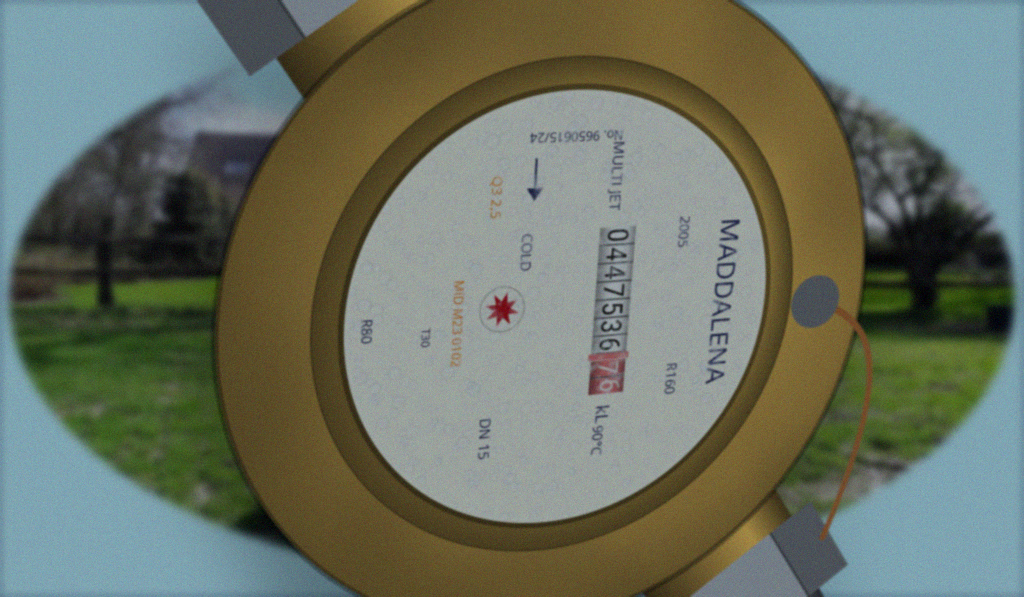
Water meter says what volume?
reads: 447536.76 kL
